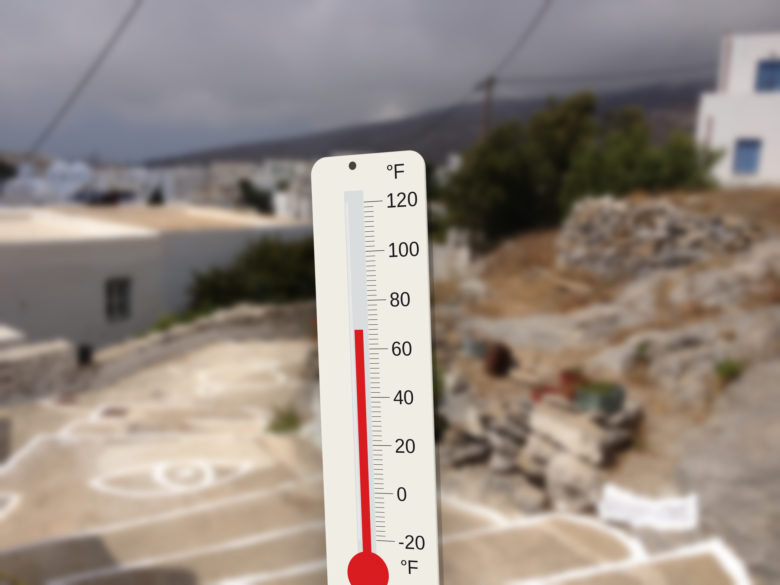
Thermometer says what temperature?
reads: 68 °F
